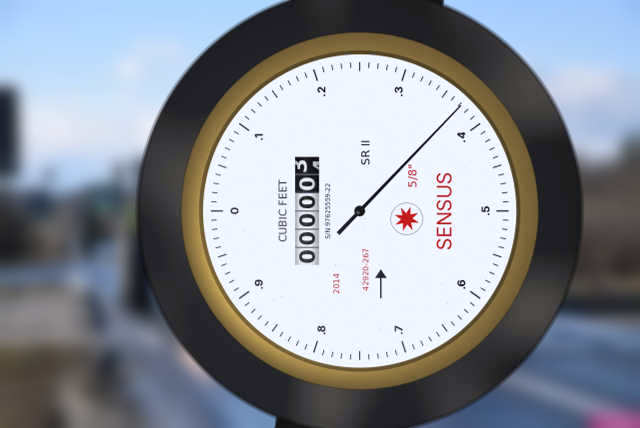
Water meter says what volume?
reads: 3.37 ft³
